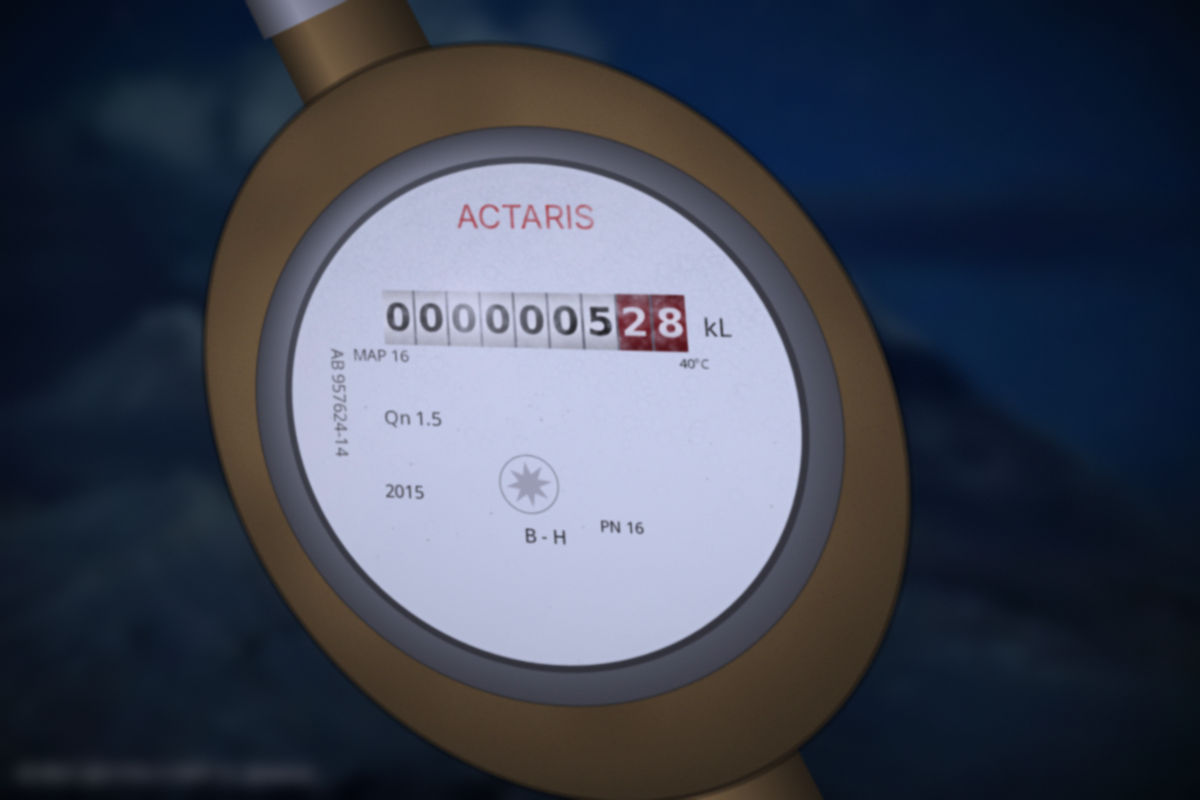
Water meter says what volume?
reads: 5.28 kL
